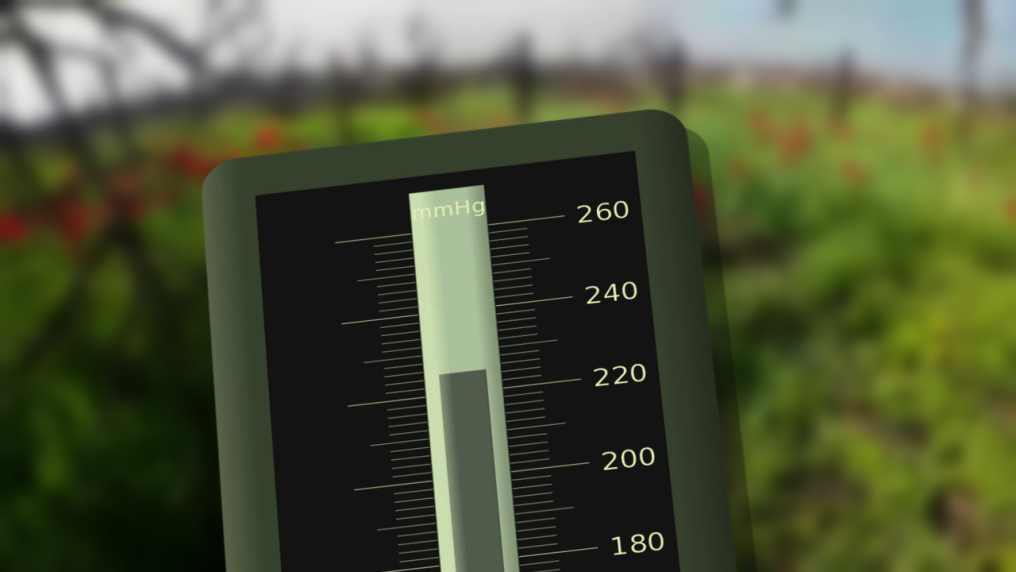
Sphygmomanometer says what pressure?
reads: 225 mmHg
